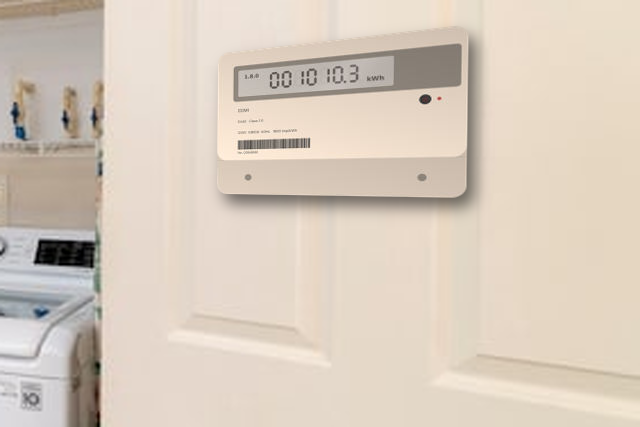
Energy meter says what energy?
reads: 1010.3 kWh
